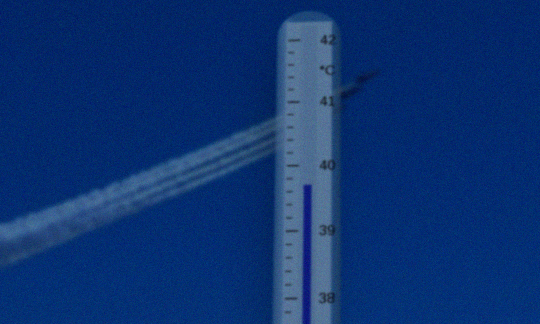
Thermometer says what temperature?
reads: 39.7 °C
